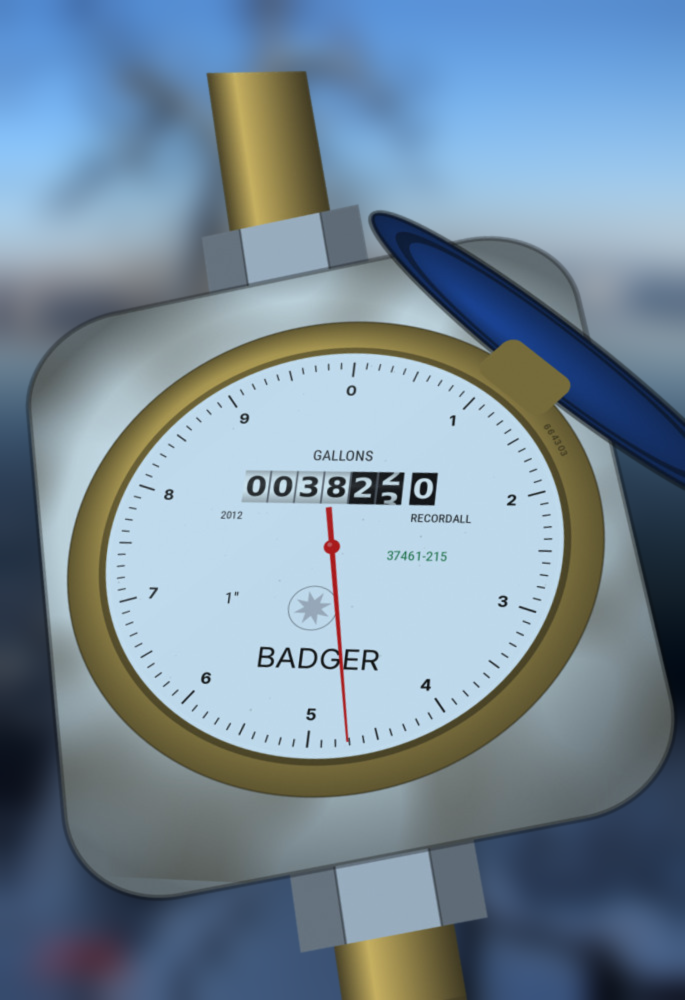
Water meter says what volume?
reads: 38224.7 gal
